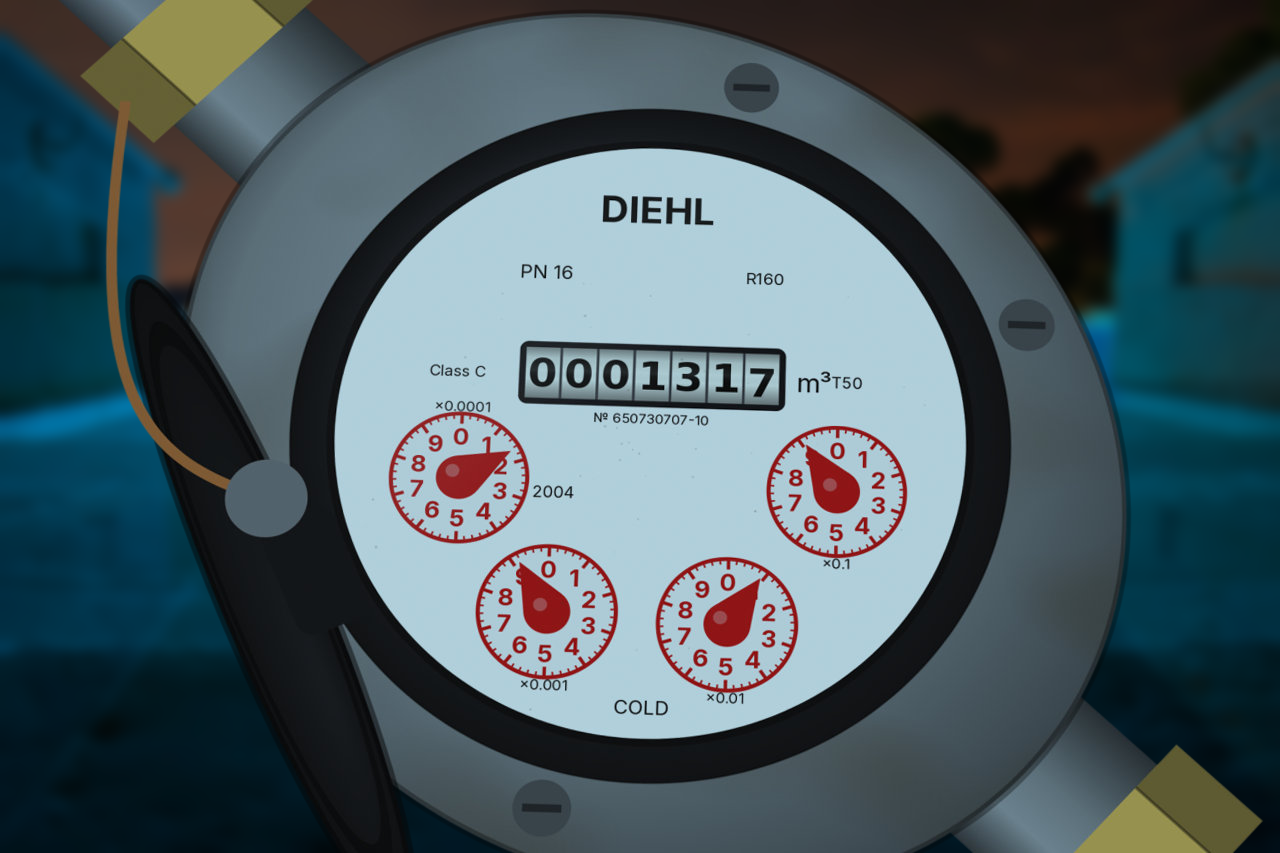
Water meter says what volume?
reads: 1316.9091 m³
